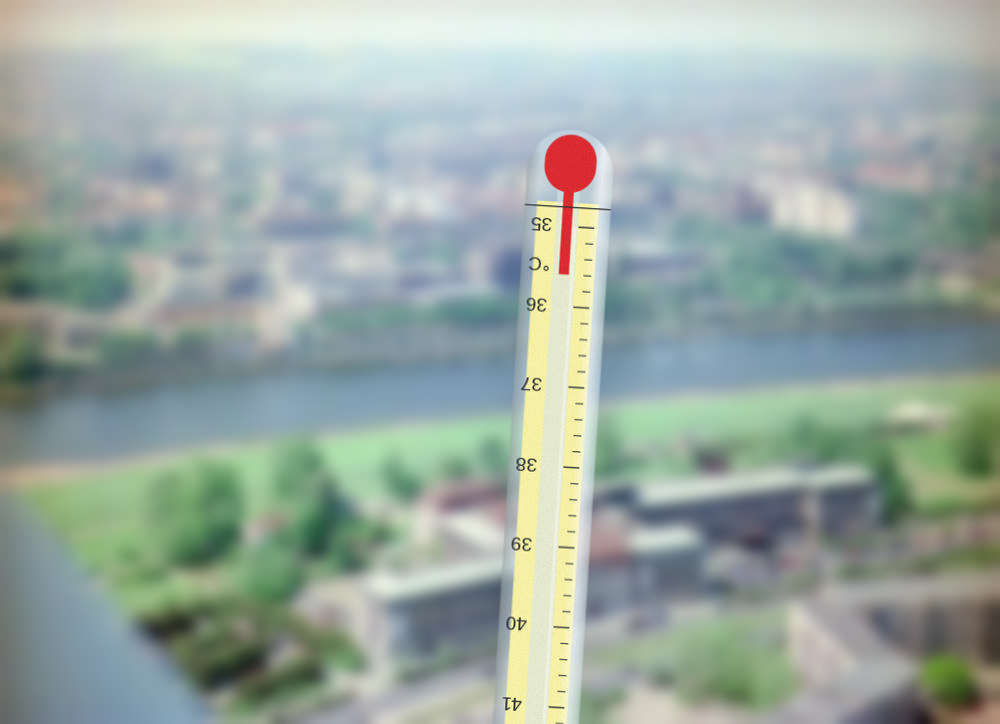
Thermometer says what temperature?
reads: 35.6 °C
